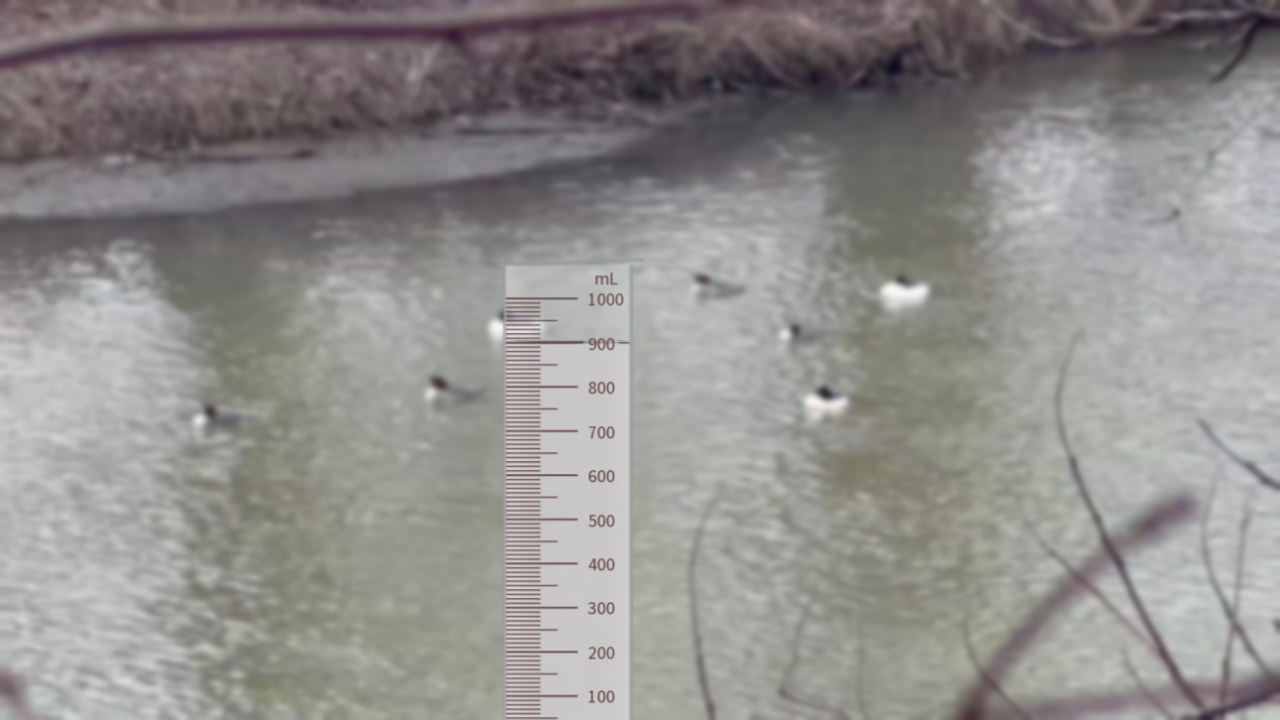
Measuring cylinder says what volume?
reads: 900 mL
